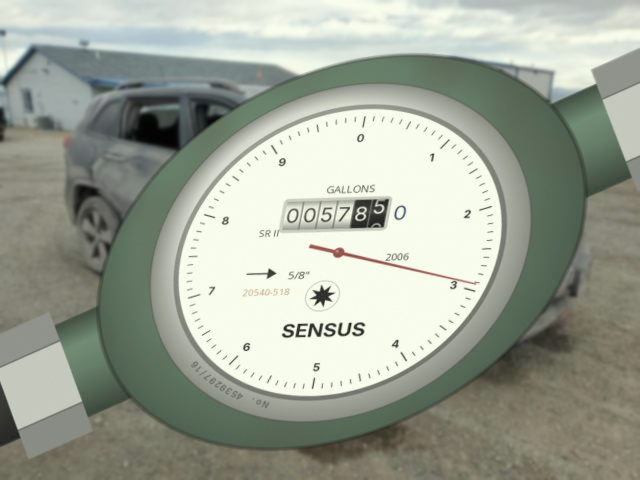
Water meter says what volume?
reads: 57852.9 gal
